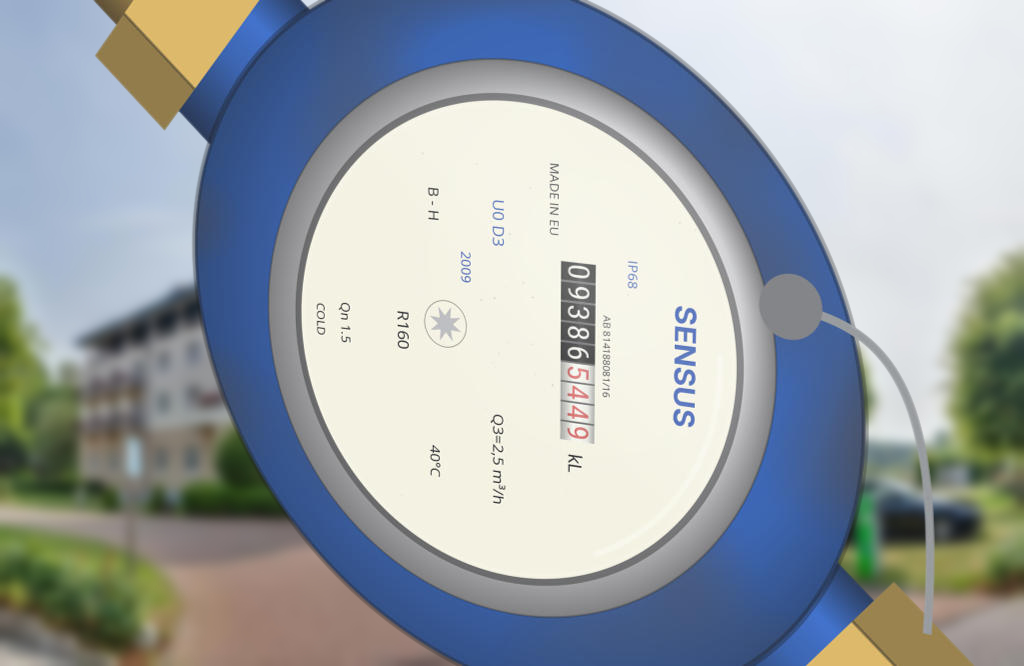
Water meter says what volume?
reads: 9386.5449 kL
